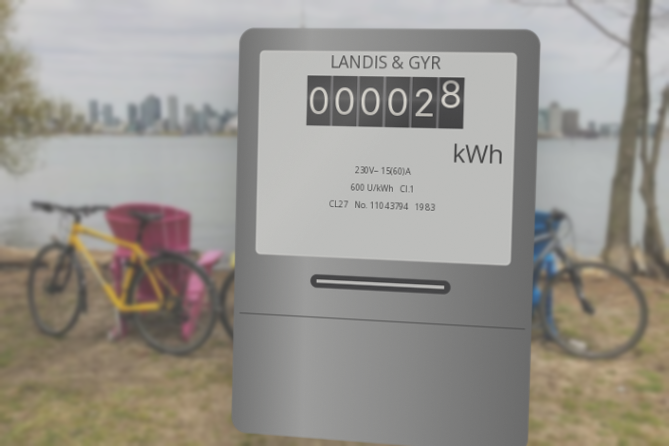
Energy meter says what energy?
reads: 28 kWh
